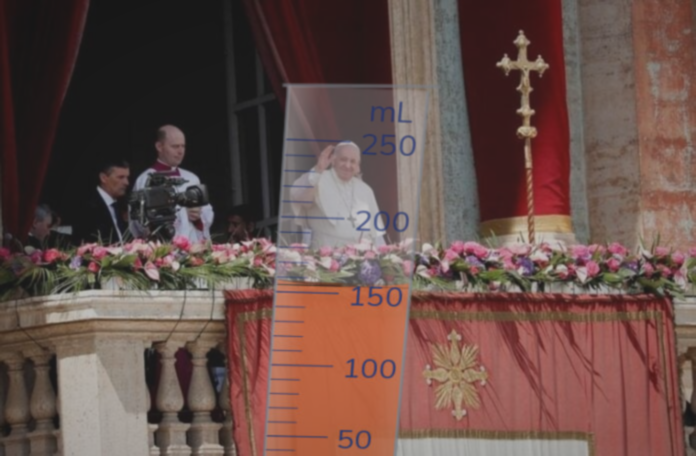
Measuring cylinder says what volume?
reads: 155 mL
